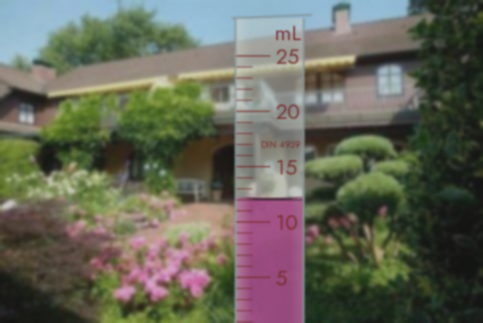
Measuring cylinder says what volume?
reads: 12 mL
